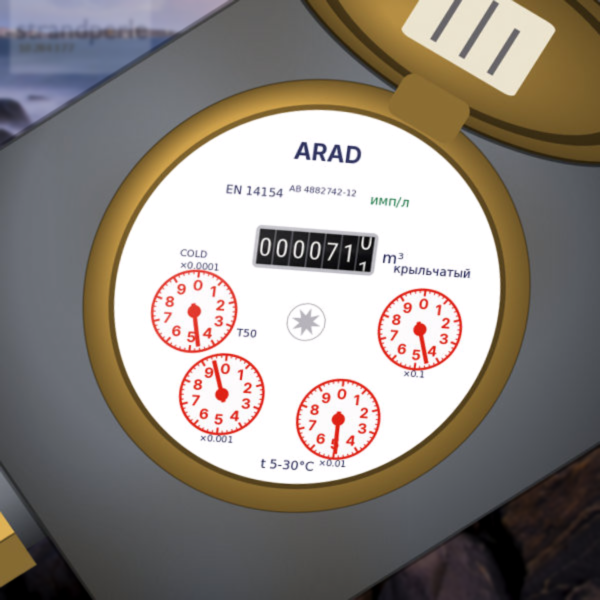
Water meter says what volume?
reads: 710.4494 m³
